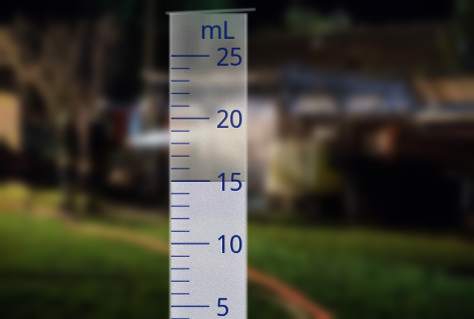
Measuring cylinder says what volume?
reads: 15 mL
